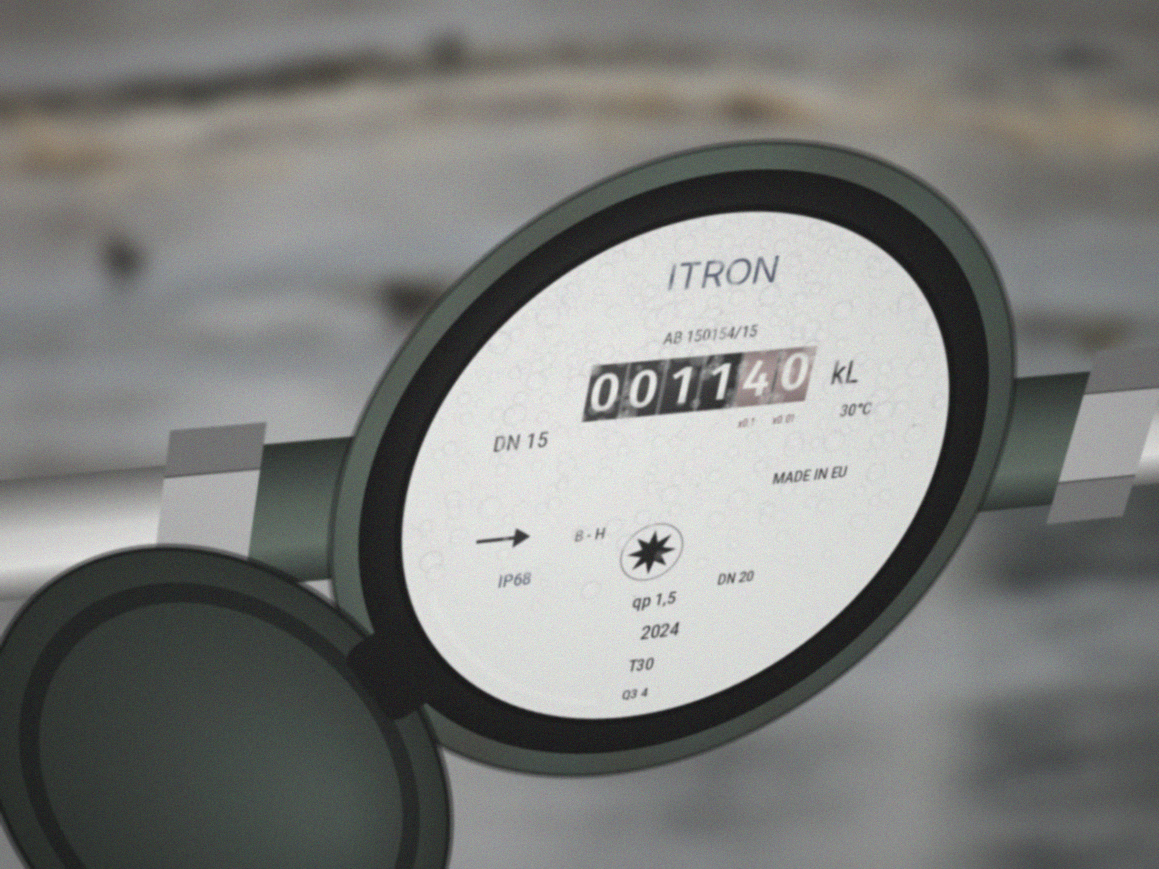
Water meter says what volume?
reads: 11.40 kL
